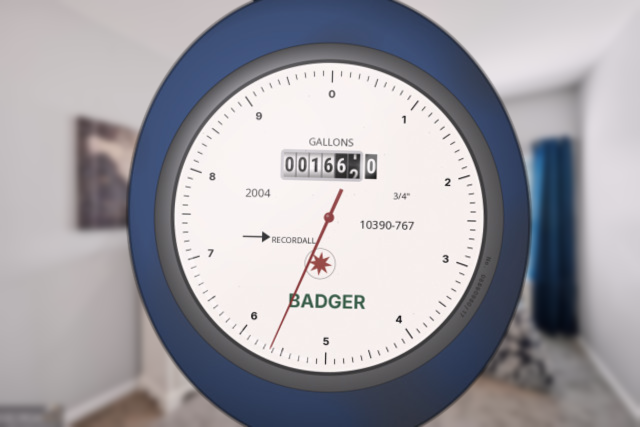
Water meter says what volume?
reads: 16615.6 gal
